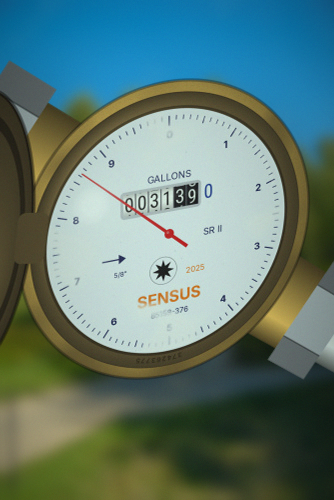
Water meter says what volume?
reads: 31388.6 gal
